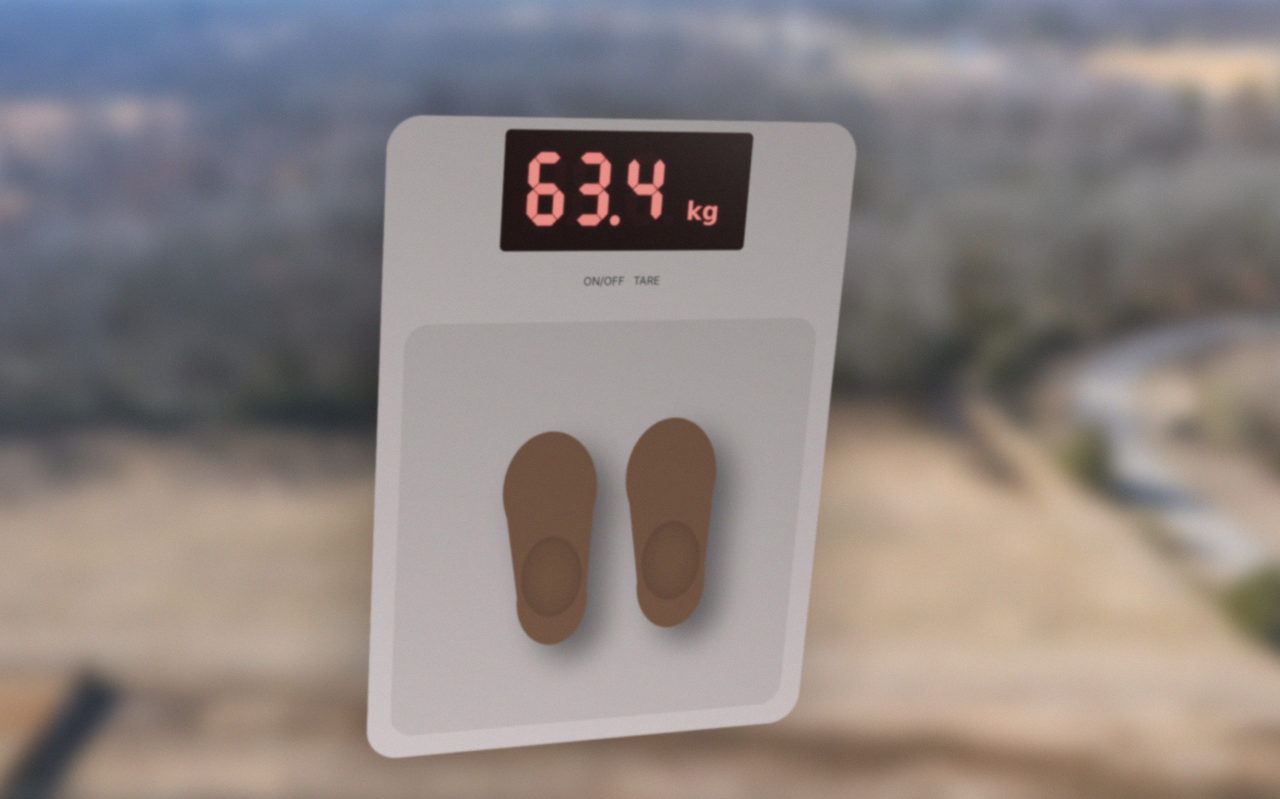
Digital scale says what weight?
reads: 63.4 kg
